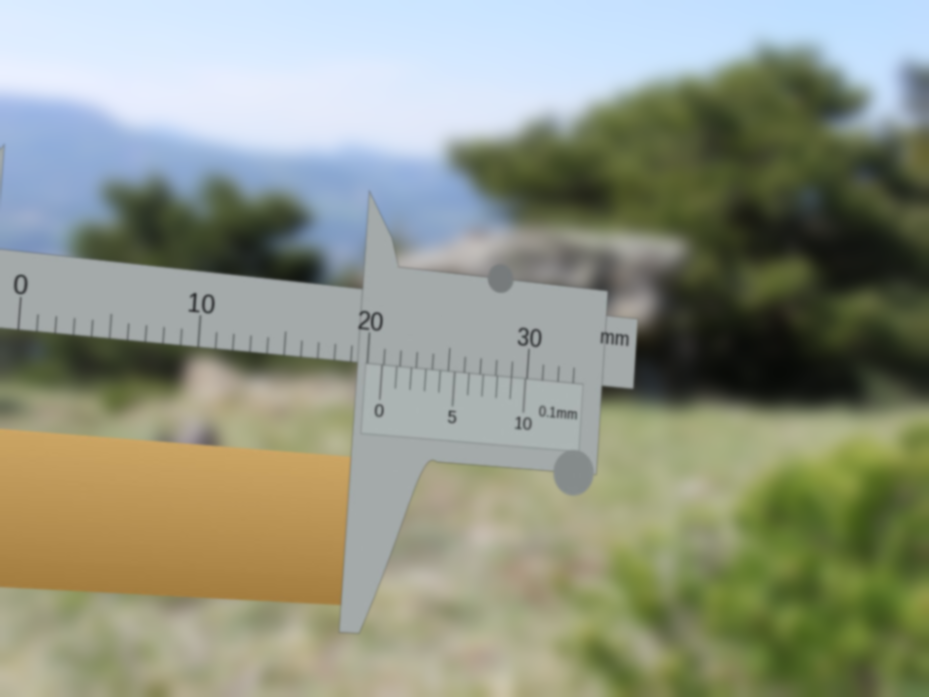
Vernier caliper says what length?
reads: 20.9 mm
